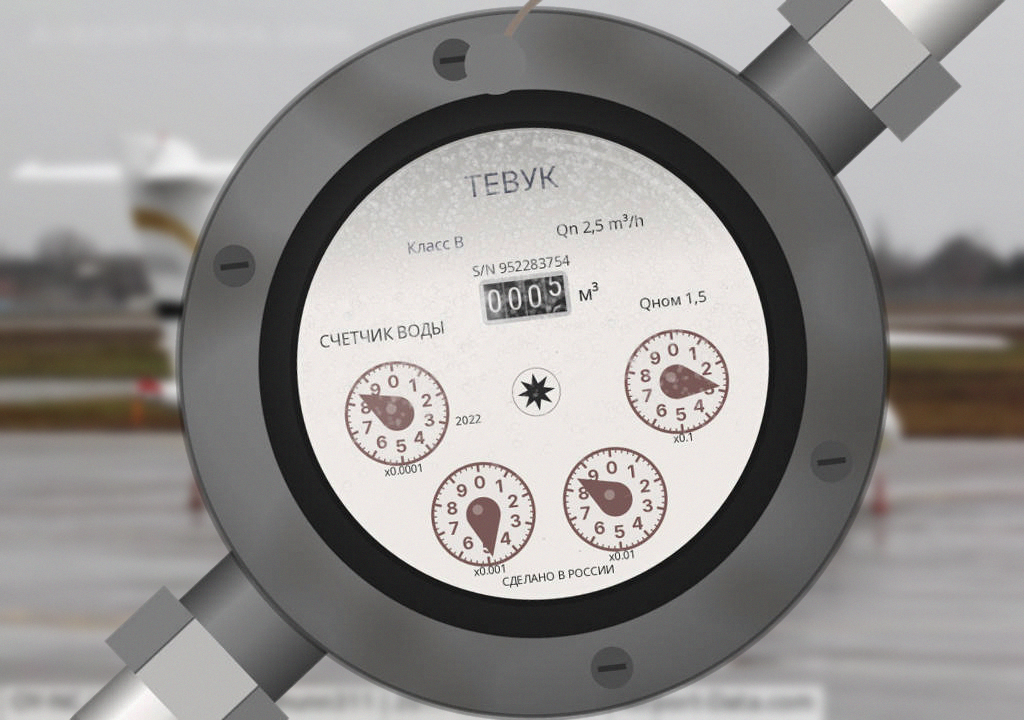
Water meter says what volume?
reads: 5.2848 m³
